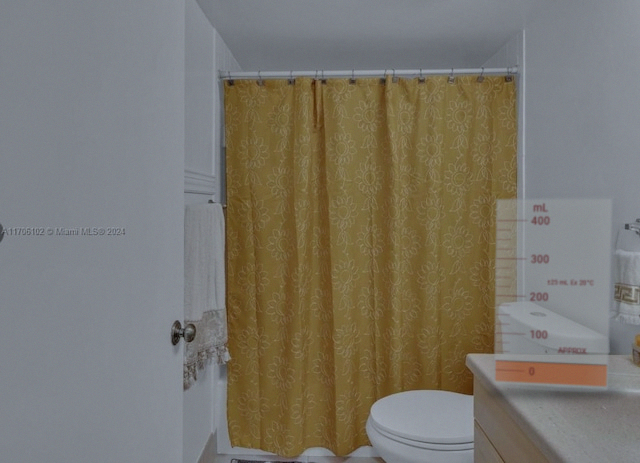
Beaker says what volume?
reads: 25 mL
